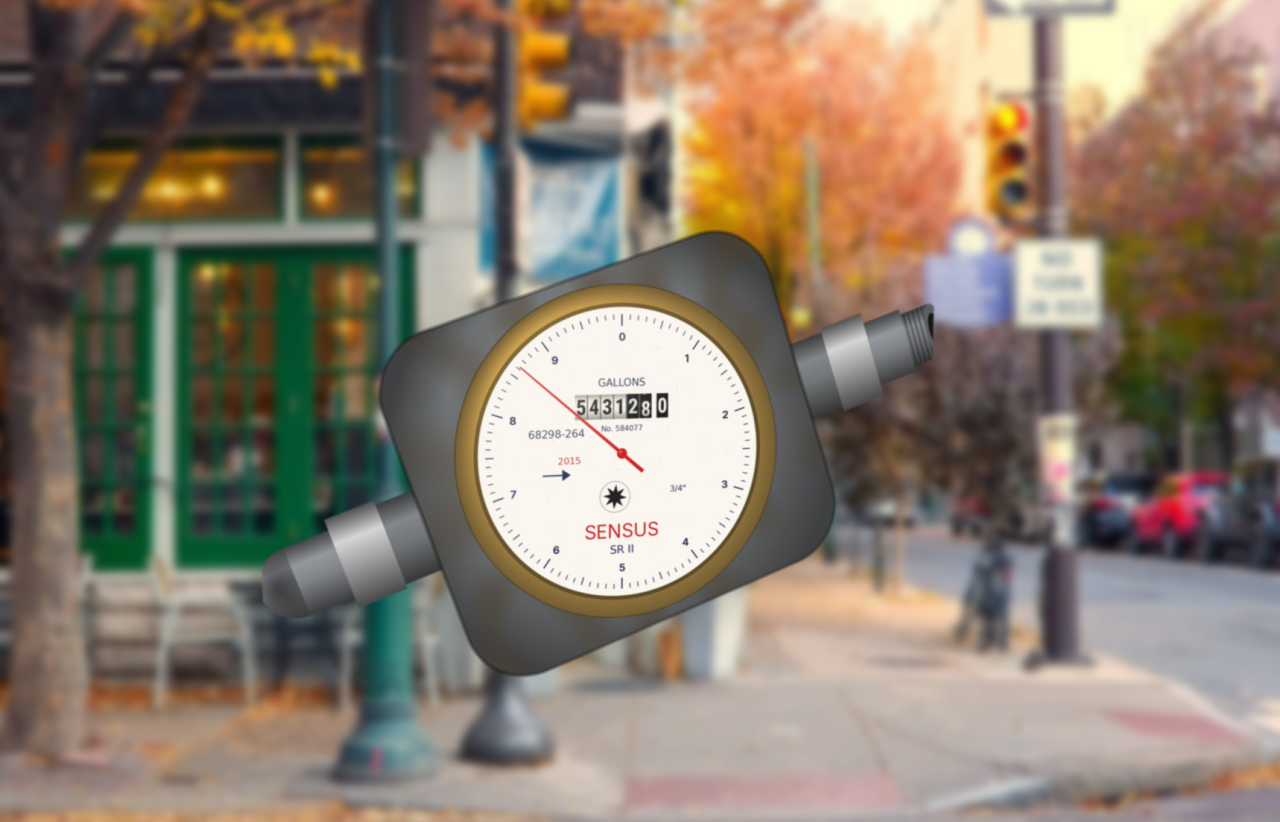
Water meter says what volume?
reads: 5431278.6 gal
